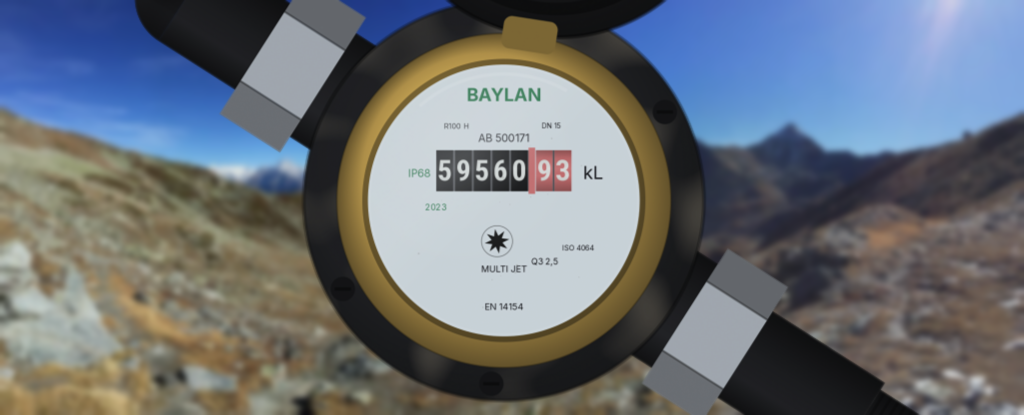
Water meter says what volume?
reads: 59560.93 kL
